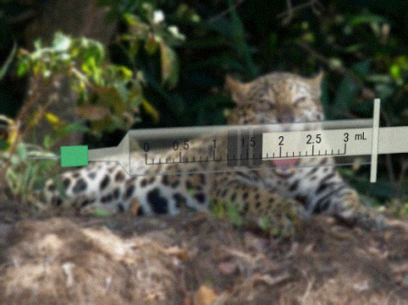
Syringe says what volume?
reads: 1.2 mL
